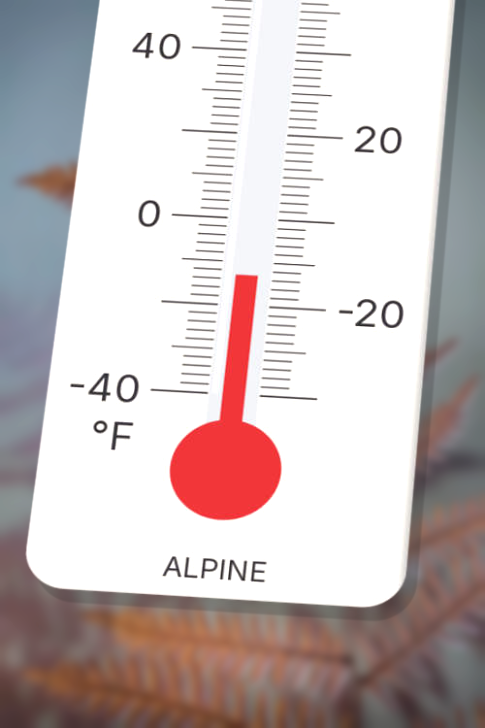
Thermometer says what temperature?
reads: -13 °F
